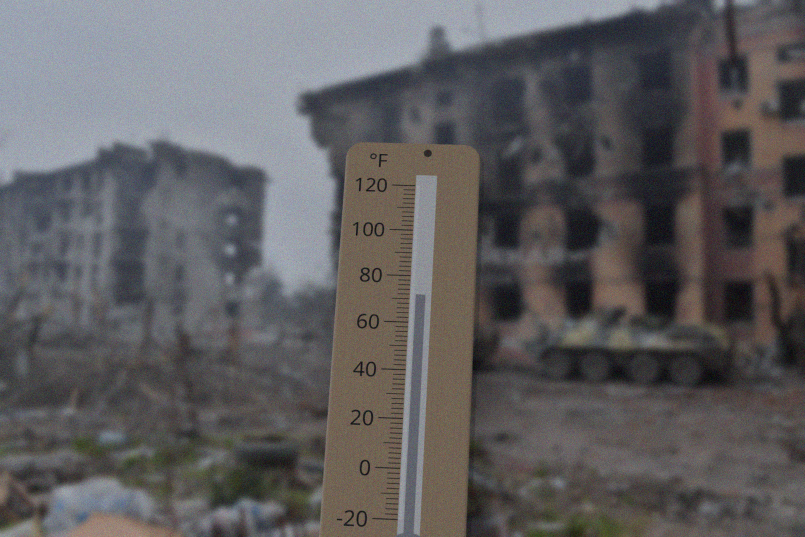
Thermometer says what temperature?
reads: 72 °F
